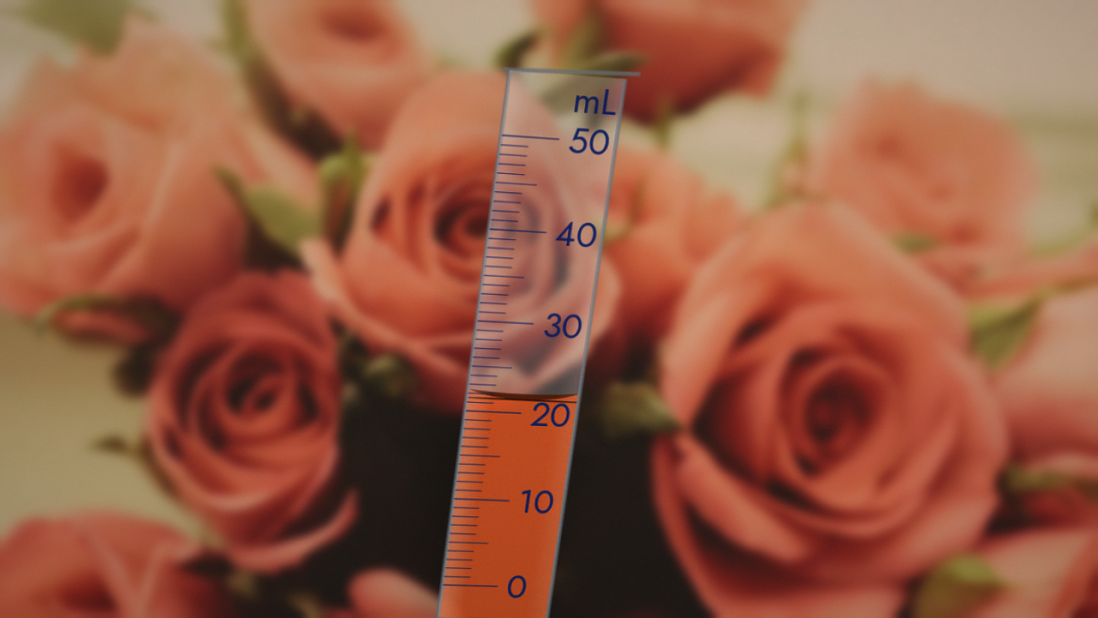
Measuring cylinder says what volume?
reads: 21.5 mL
